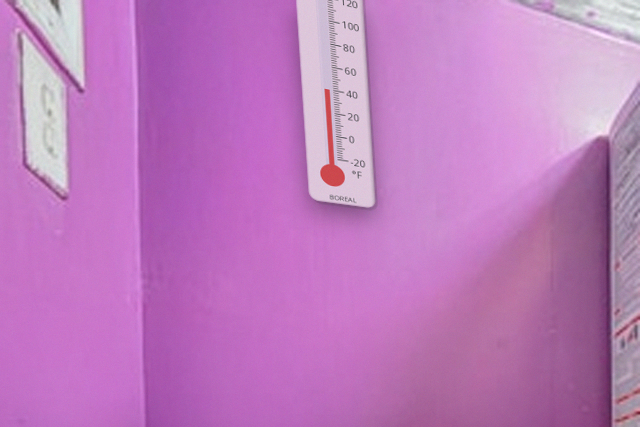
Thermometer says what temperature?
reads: 40 °F
